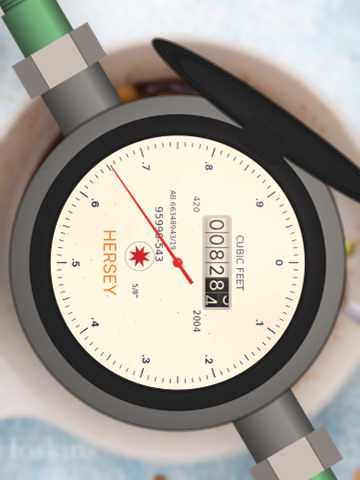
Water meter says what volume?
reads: 8283.65 ft³
